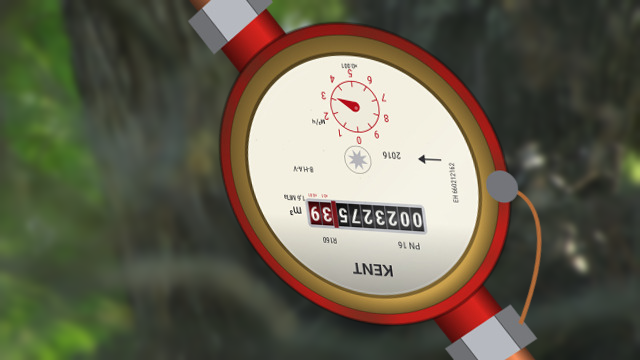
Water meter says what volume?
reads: 23275.393 m³
